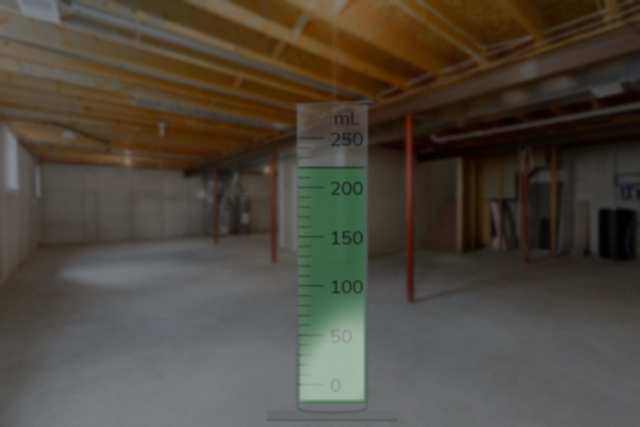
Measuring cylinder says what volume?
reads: 220 mL
